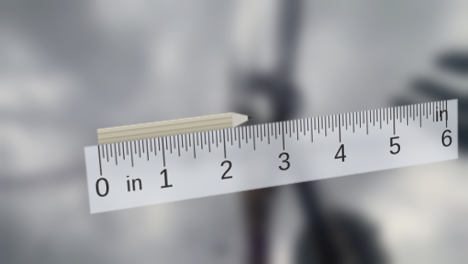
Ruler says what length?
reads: 2.5 in
